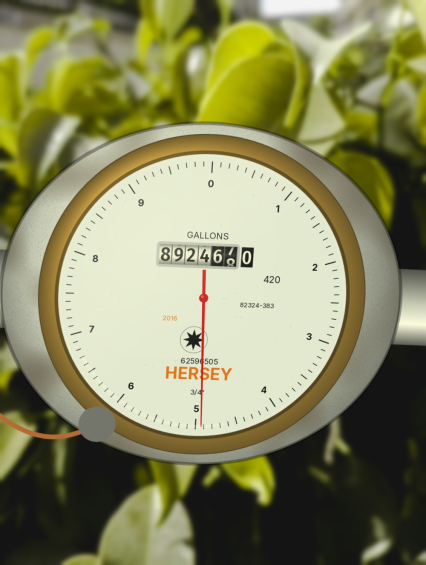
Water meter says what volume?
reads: 8924674.9 gal
